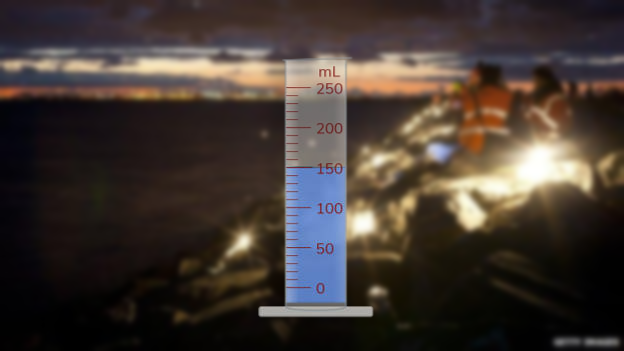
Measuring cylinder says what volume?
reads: 150 mL
